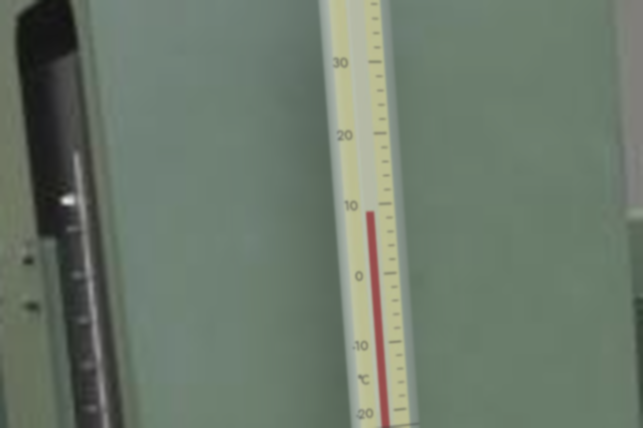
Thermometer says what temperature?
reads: 9 °C
